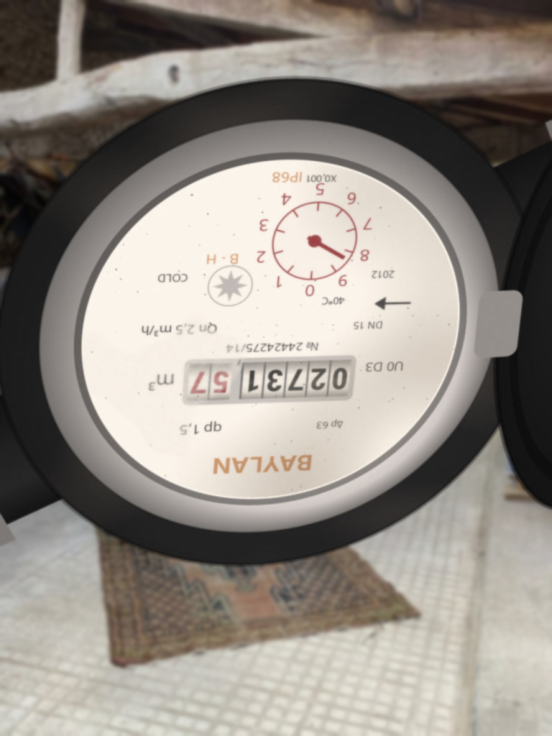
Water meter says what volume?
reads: 2731.578 m³
